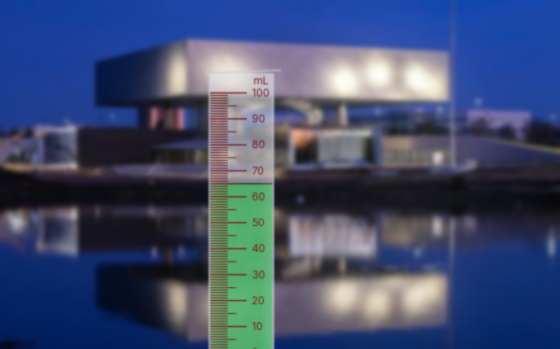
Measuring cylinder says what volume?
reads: 65 mL
